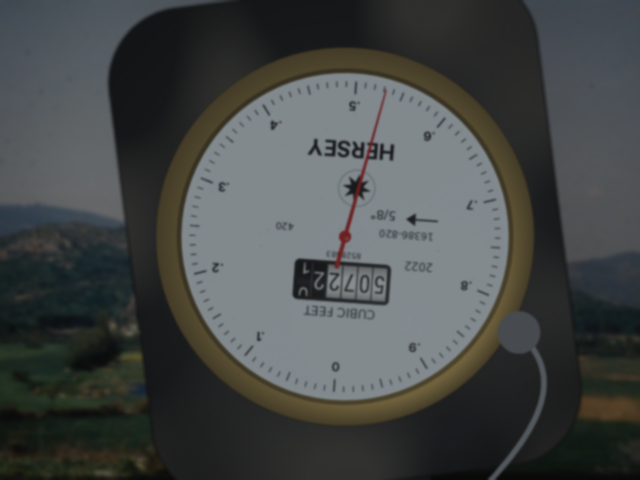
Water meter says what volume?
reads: 507220.53 ft³
